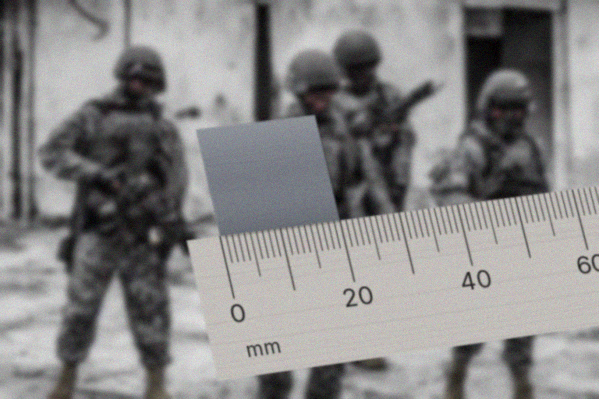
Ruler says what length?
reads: 20 mm
